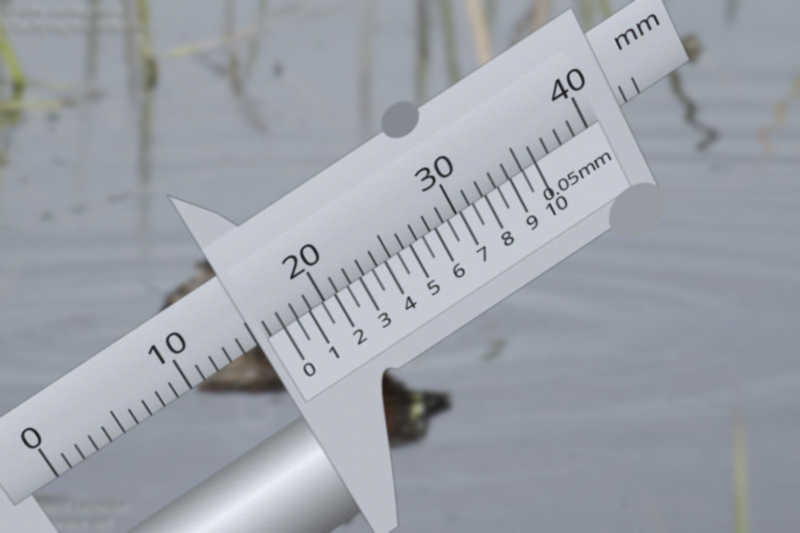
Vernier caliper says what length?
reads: 17.0 mm
